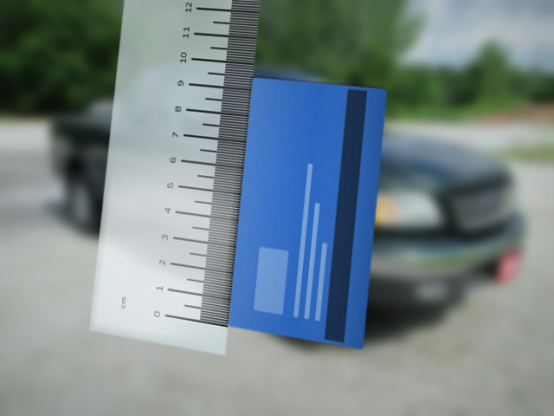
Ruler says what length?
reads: 9.5 cm
